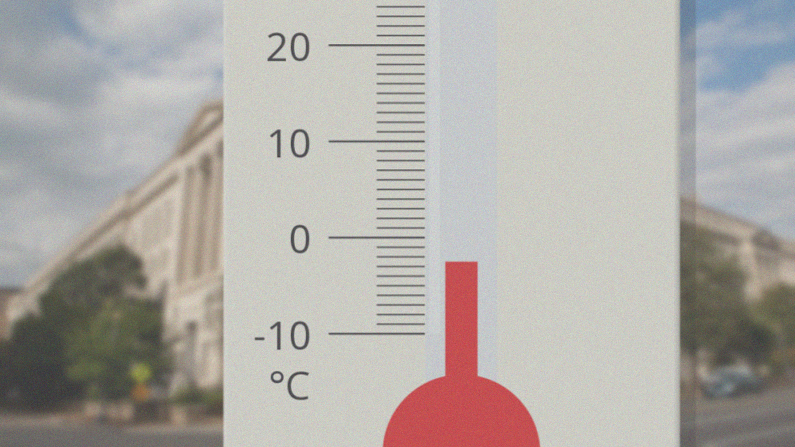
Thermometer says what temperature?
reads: -2.5 °C
